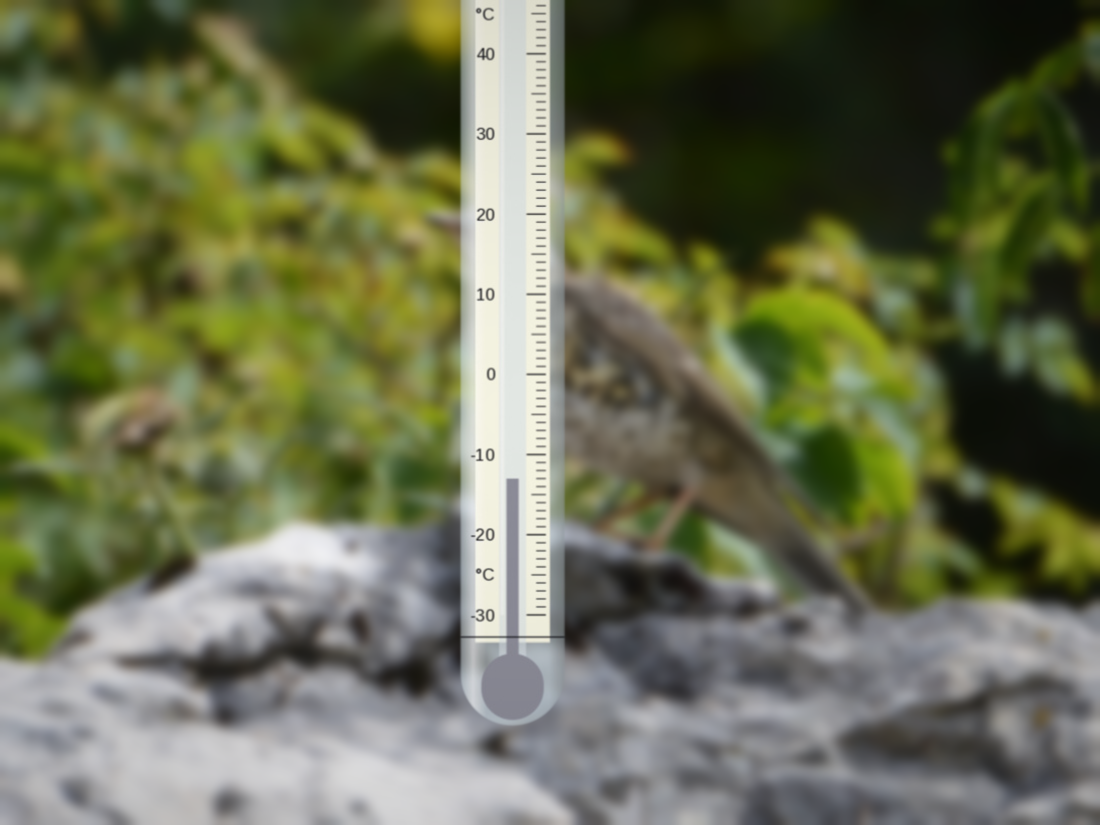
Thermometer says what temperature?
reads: -13 °C
